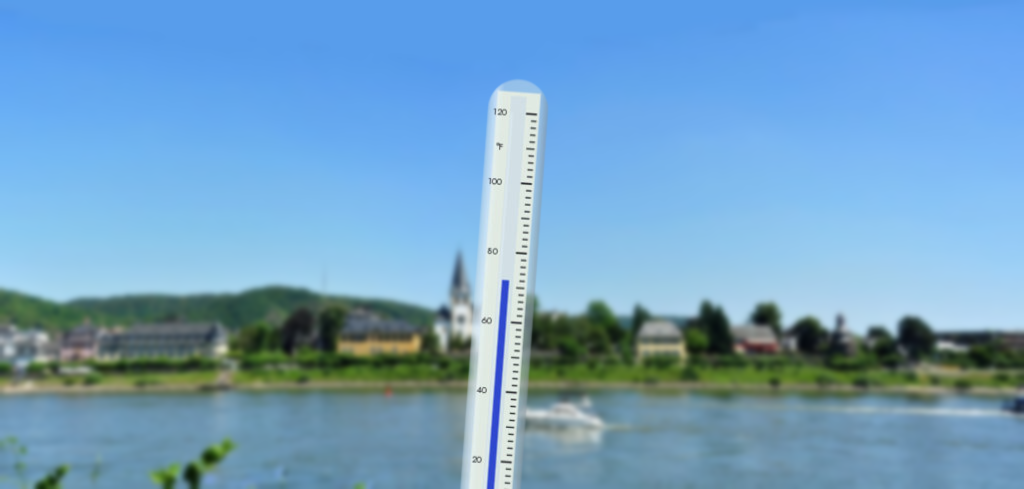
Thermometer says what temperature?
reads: 72 °F
